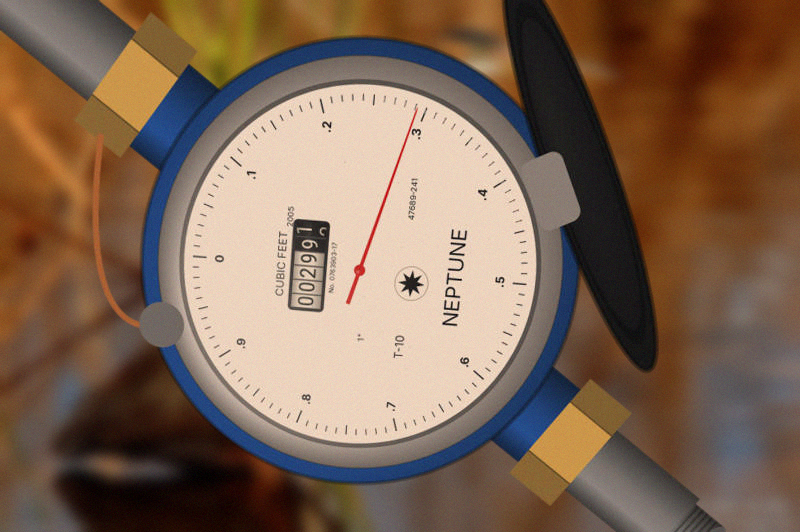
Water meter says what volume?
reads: 2991.29 ft³
